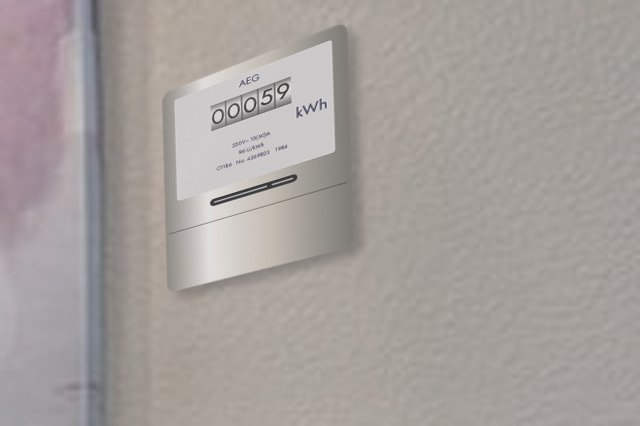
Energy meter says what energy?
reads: 59 kWh
